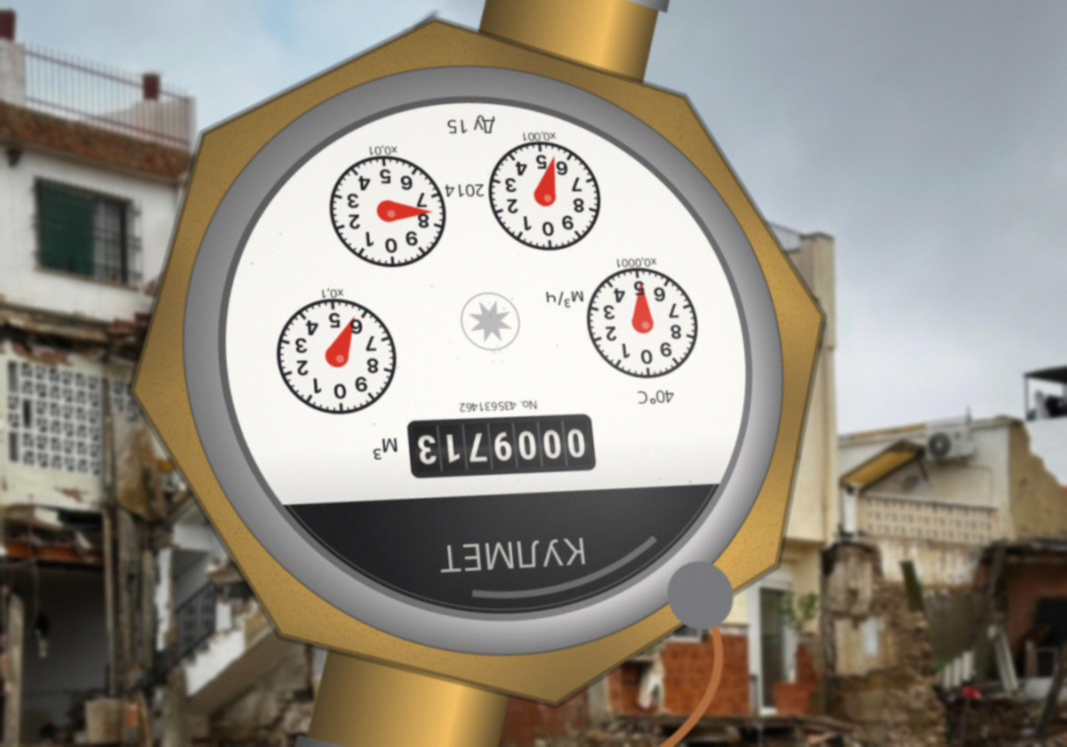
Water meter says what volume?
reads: 9713.5755 m³
